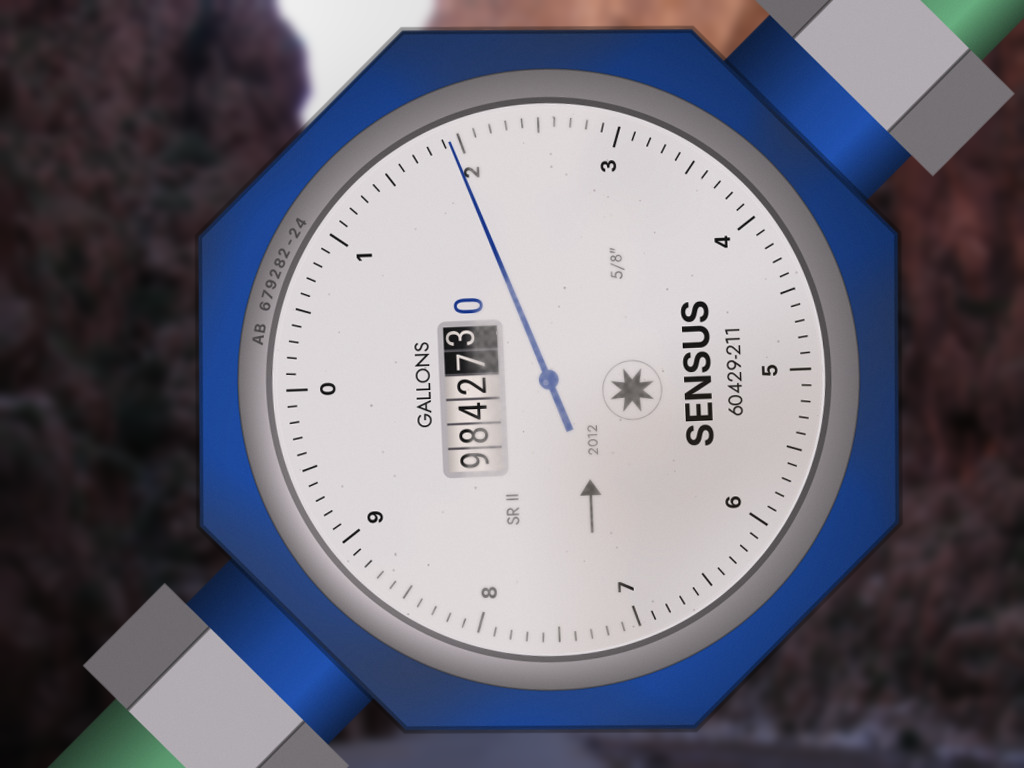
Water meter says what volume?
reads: 9842731.9 gal
